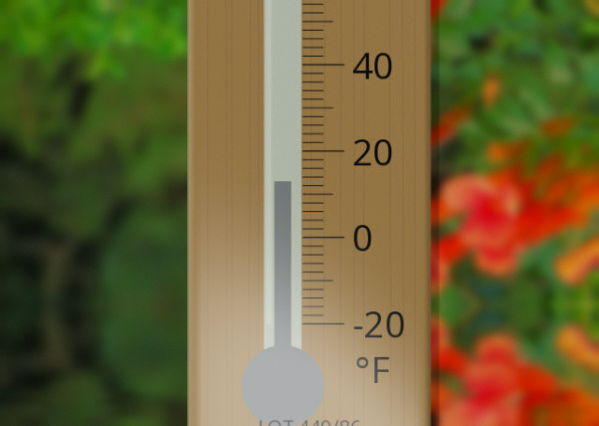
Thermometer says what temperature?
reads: 13 °F
